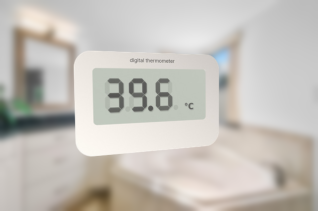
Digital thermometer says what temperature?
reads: 39.6 °C
